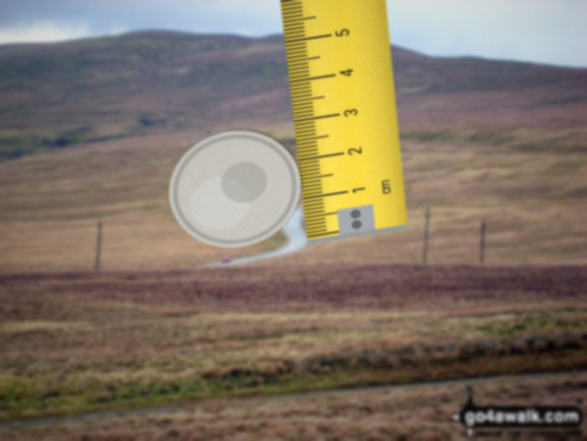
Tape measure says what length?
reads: 3 cm
